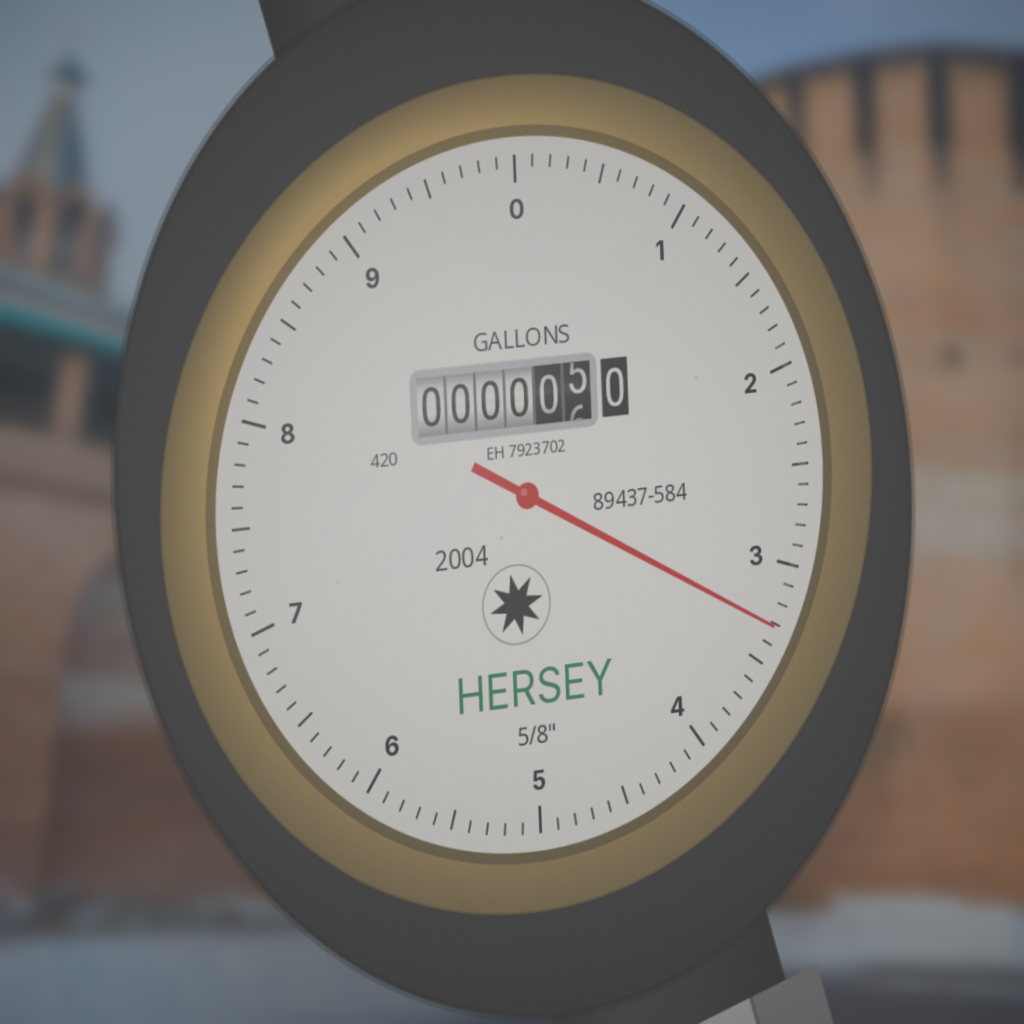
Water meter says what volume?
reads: 53.3 gal
